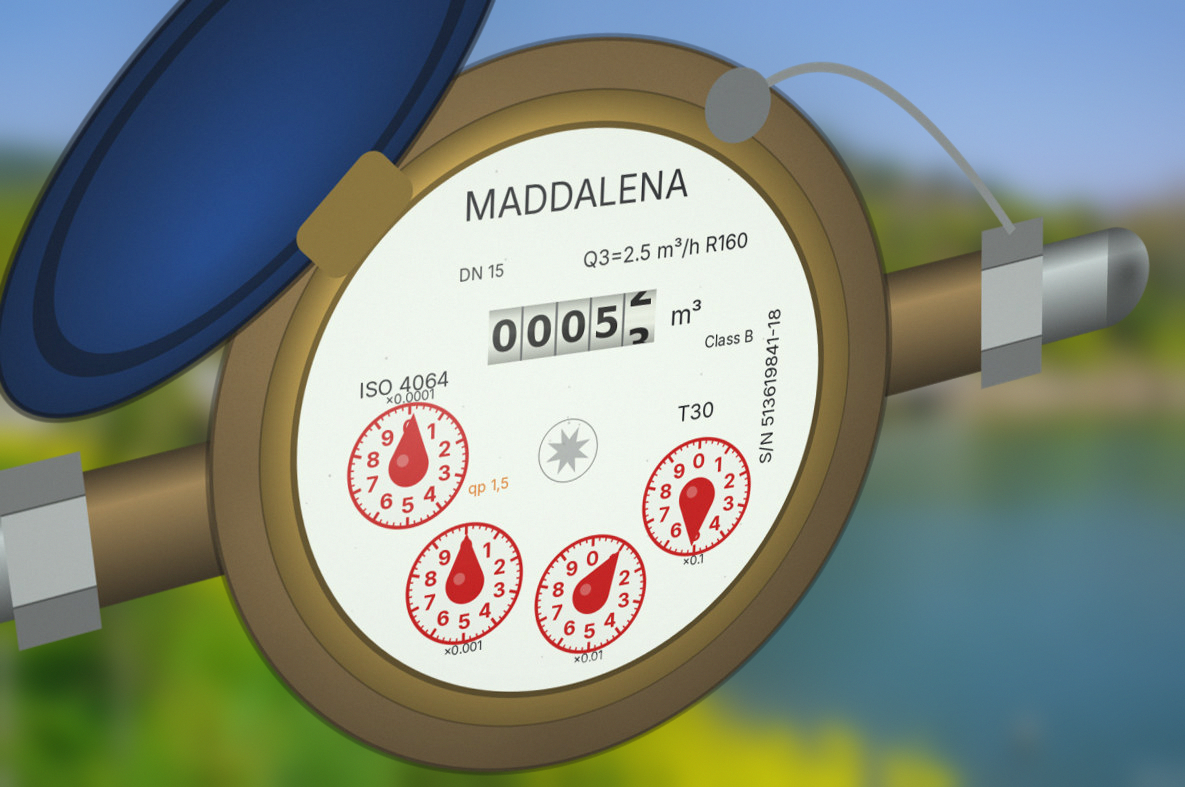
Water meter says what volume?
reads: 52.5100 m³
